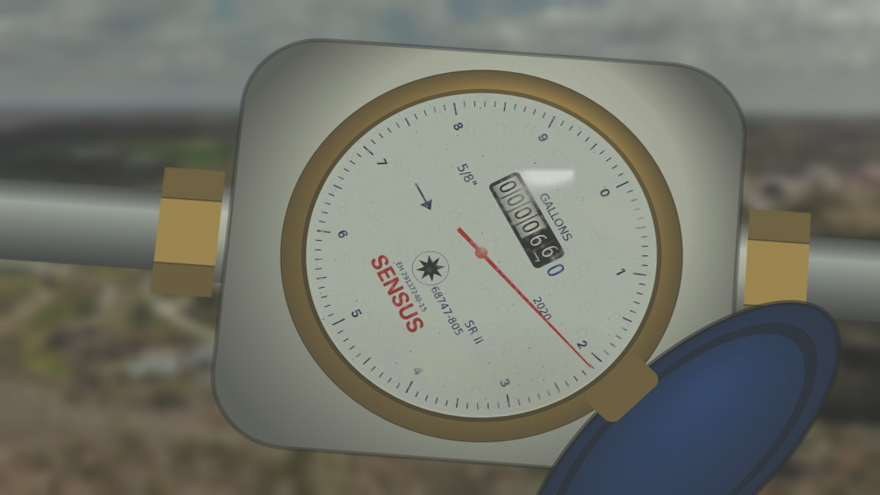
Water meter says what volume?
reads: 662.1 gal
